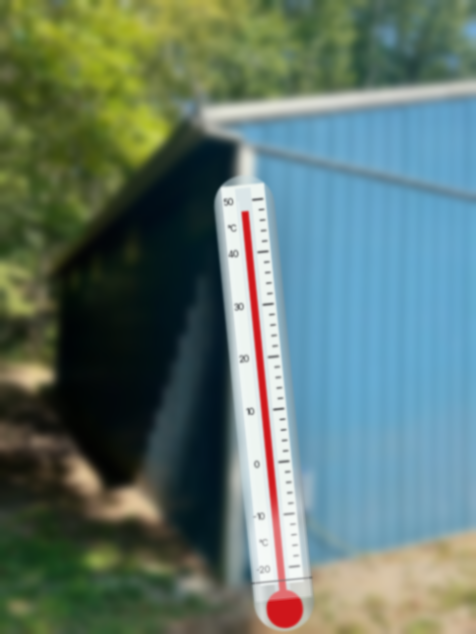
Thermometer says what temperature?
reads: 48 °C
